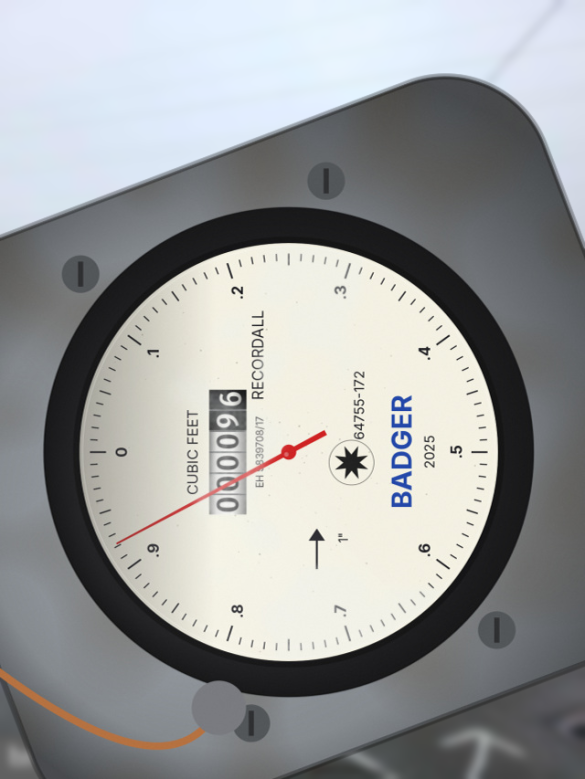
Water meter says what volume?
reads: 95.92 ft³
